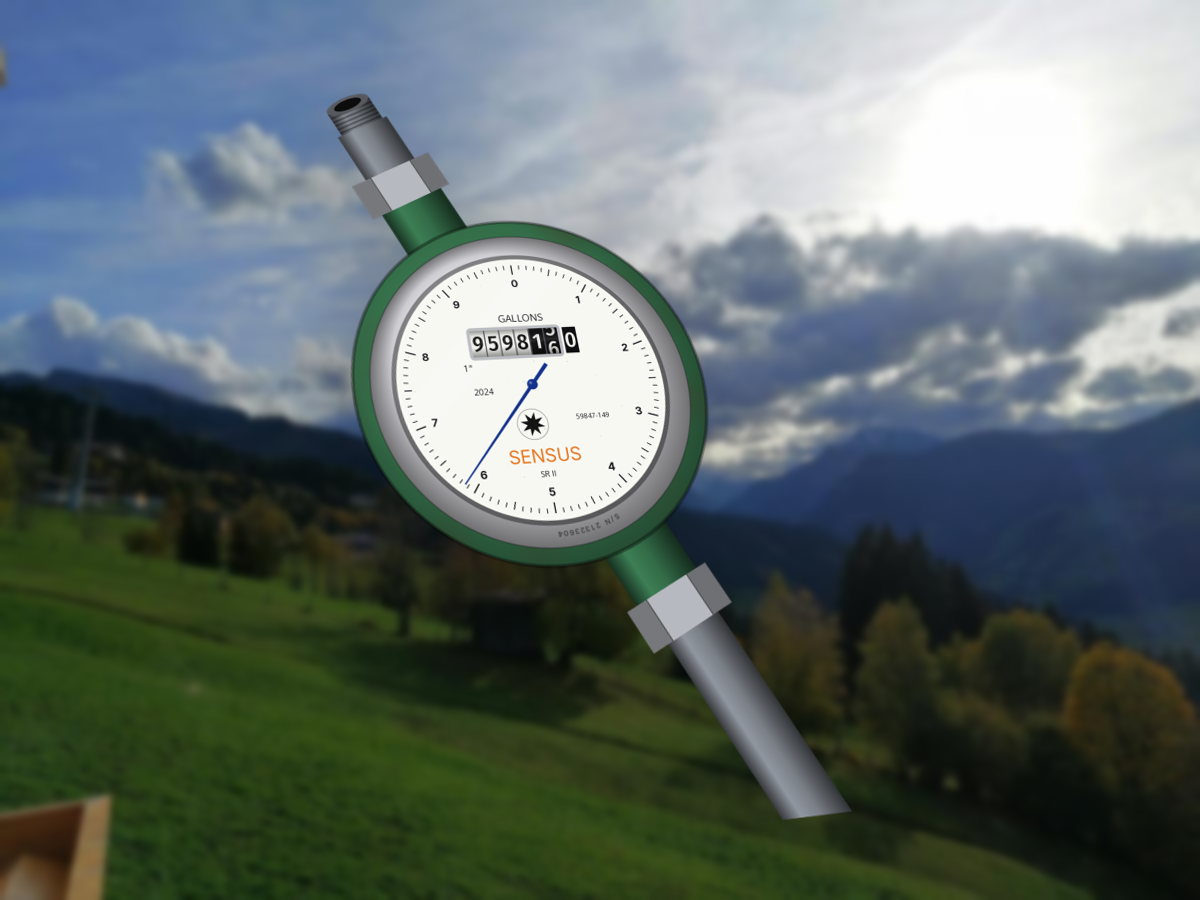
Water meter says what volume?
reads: 9598156.1 gal
